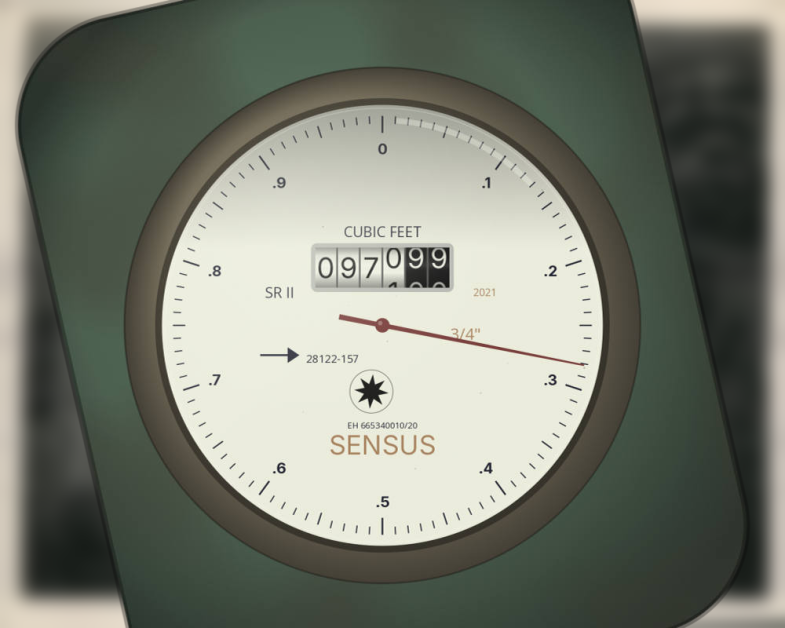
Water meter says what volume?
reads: 97099.28 ft³
